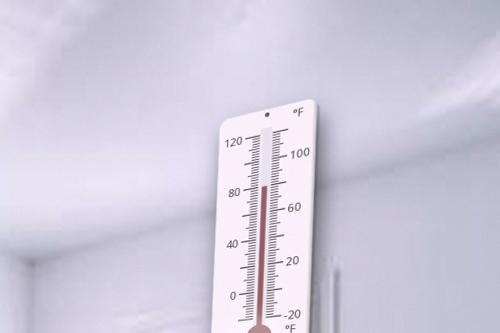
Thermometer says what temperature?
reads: 80 °F
